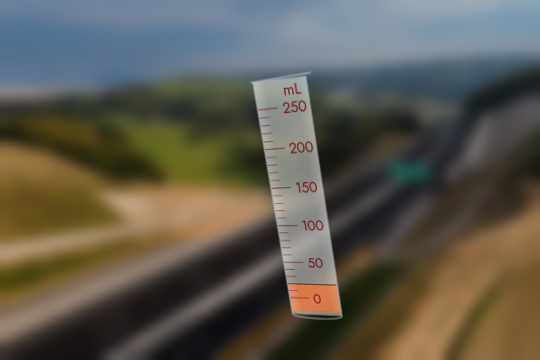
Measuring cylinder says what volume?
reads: 20 mL
